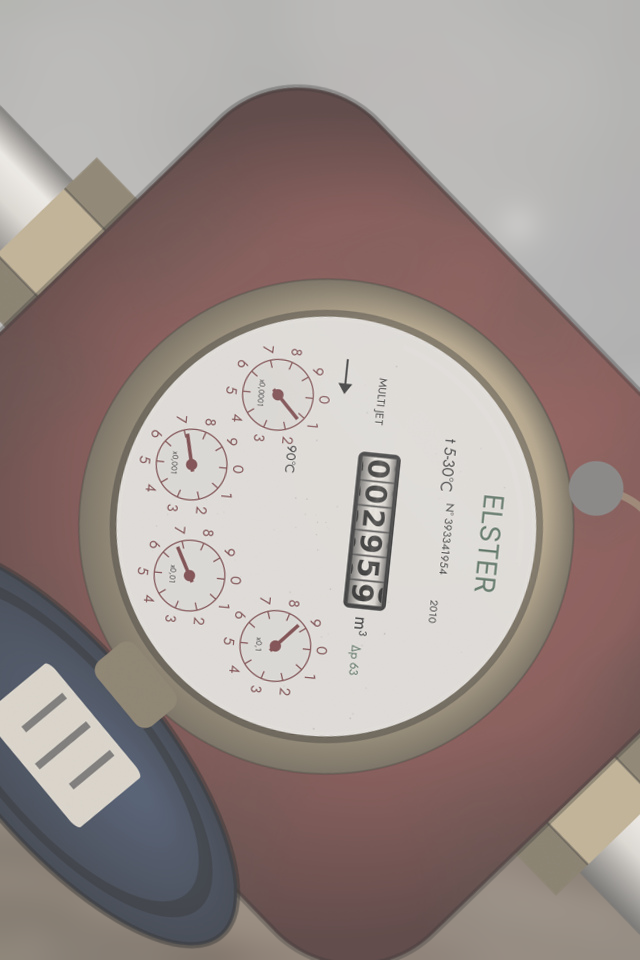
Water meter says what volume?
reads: 2958.8671 m³
